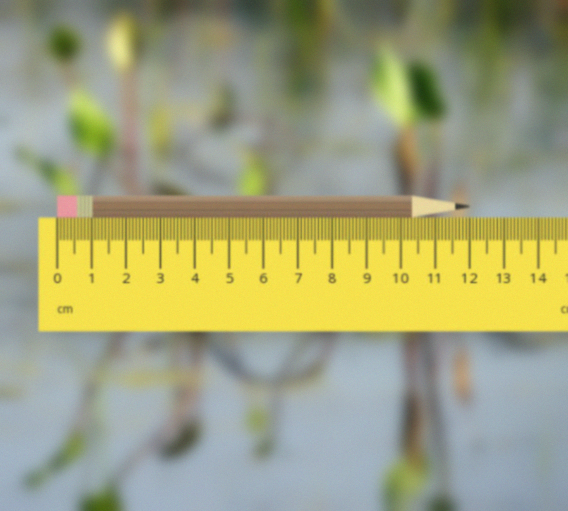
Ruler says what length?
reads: 12 cm
